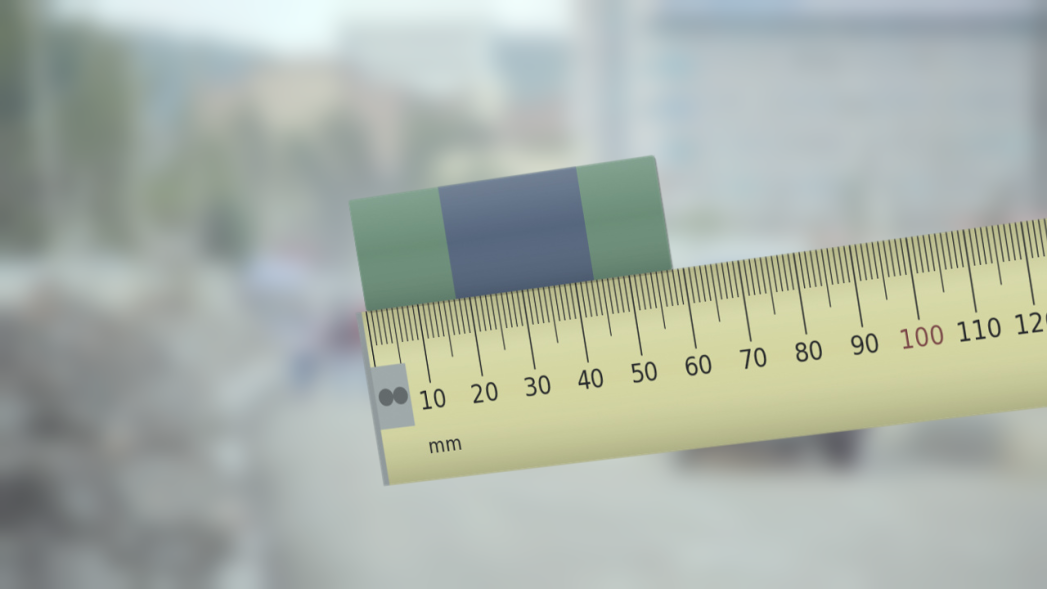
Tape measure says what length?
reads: 58 mm
